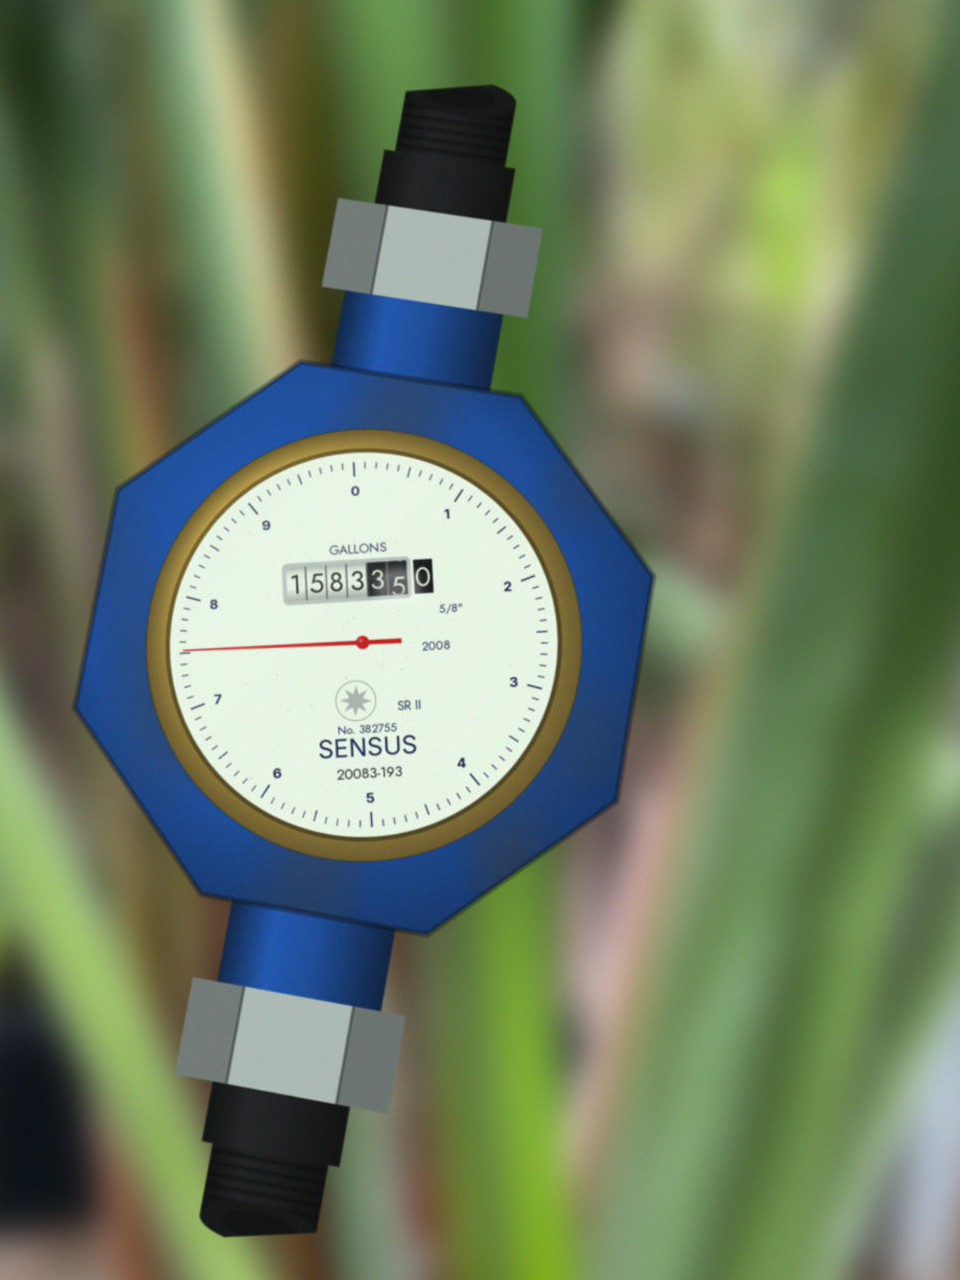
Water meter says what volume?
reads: 1583347.5 gal
